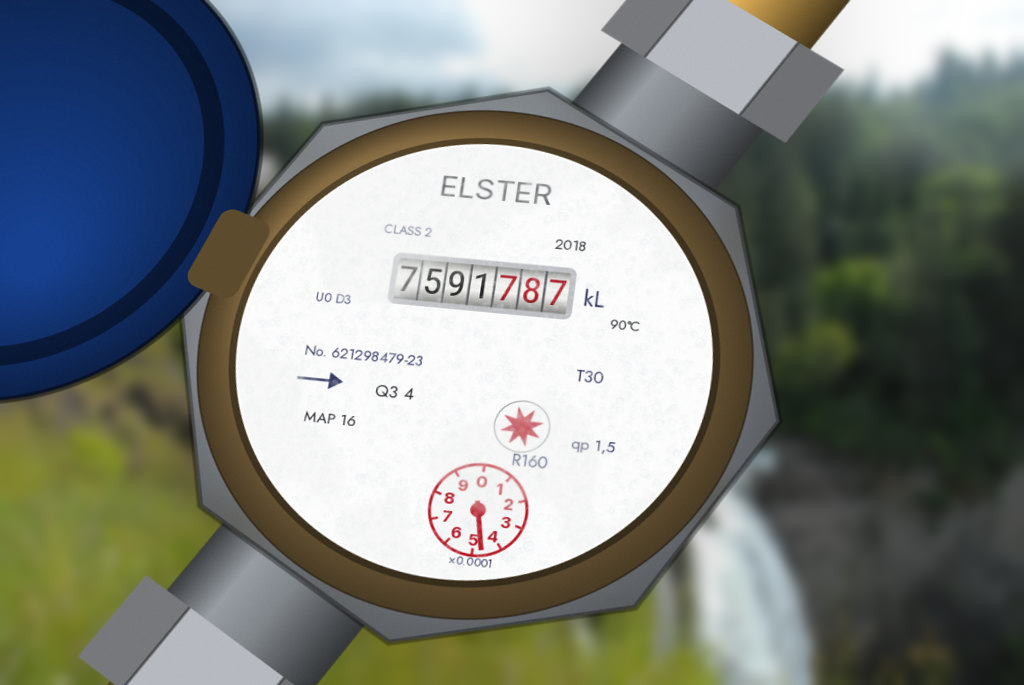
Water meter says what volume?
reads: 7591.7874 kL
